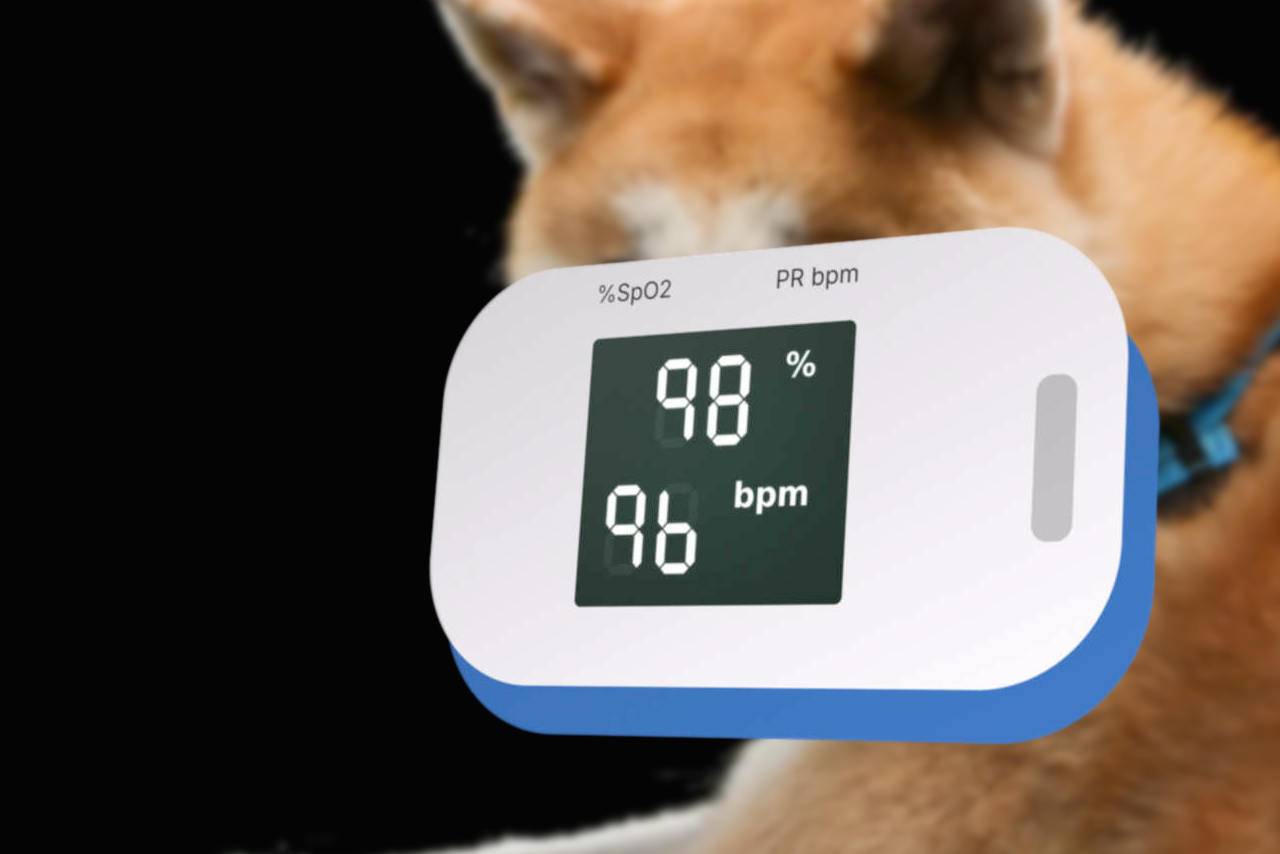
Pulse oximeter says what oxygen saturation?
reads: 98 %
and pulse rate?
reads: 96 bpm
